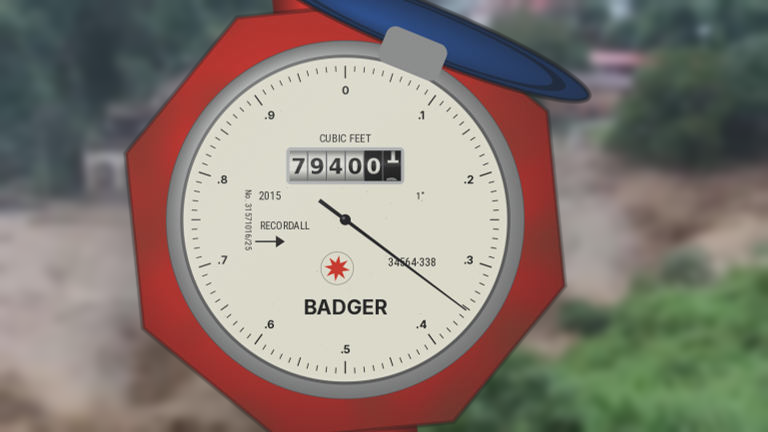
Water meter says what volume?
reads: 794001.35 ft³
